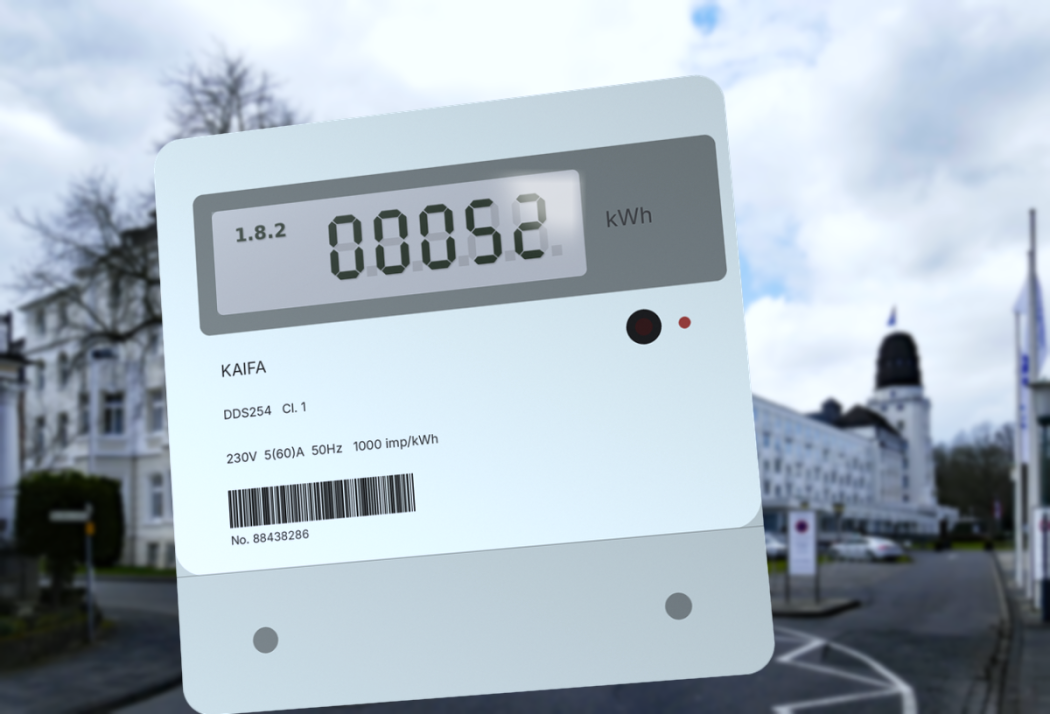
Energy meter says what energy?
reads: 52 kWh
